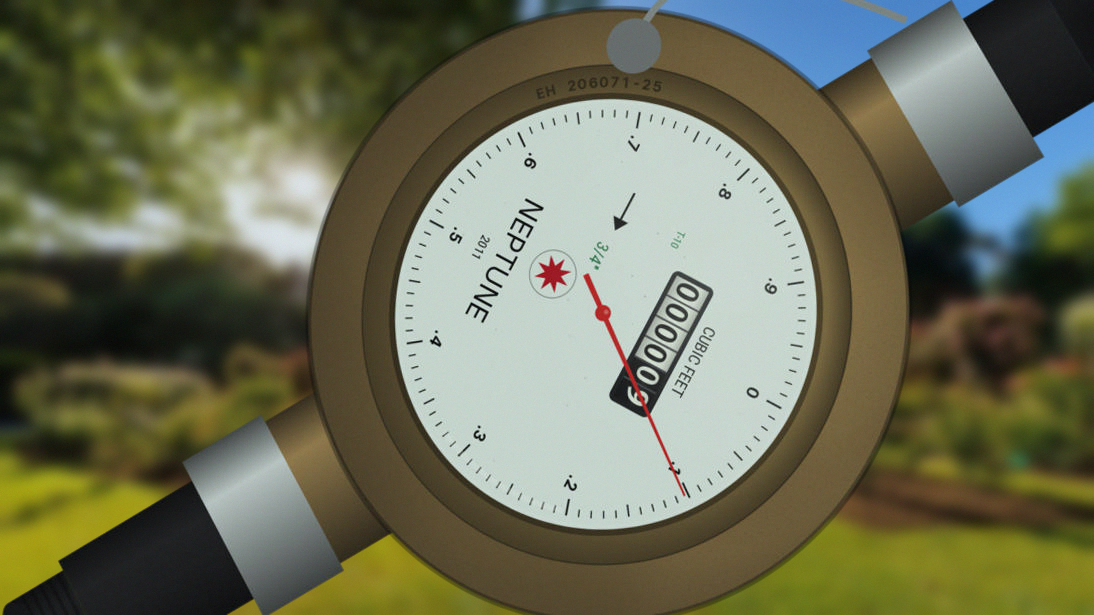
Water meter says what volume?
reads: 9.10 ft³
